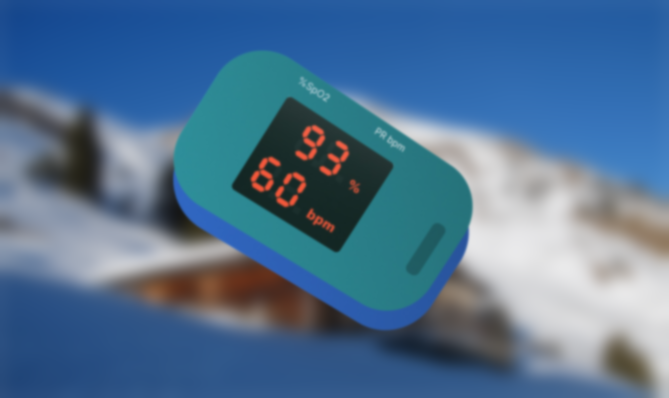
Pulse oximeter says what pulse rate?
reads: 60 bpm
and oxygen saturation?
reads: 93 %
